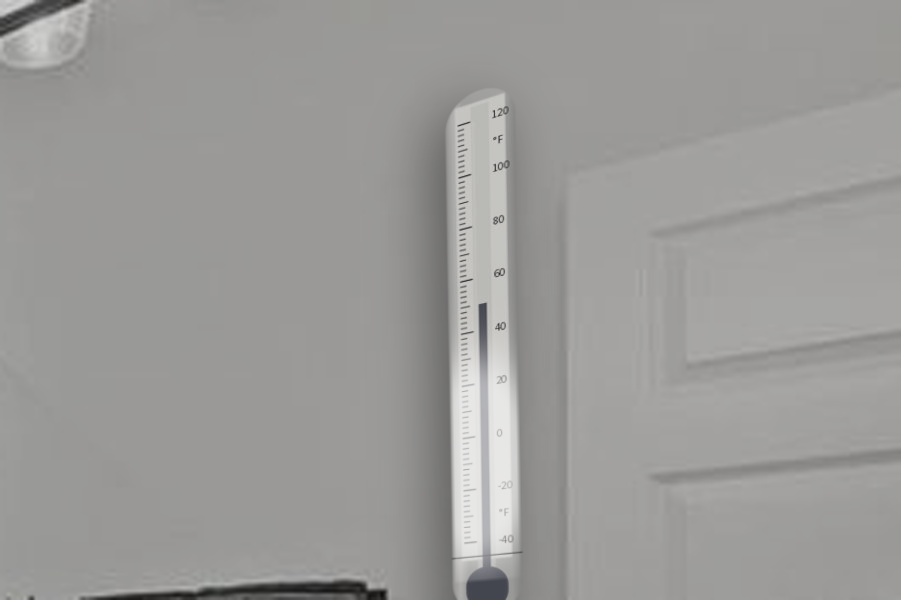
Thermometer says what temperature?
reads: 50 °F
